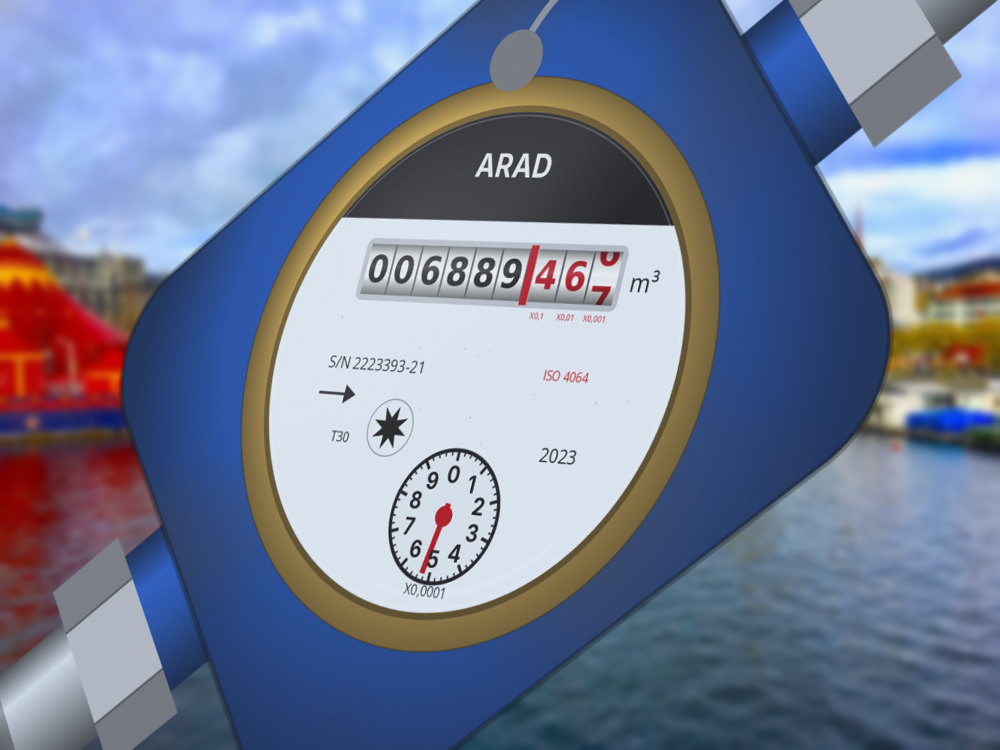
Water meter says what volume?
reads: 6889.4665 m³
